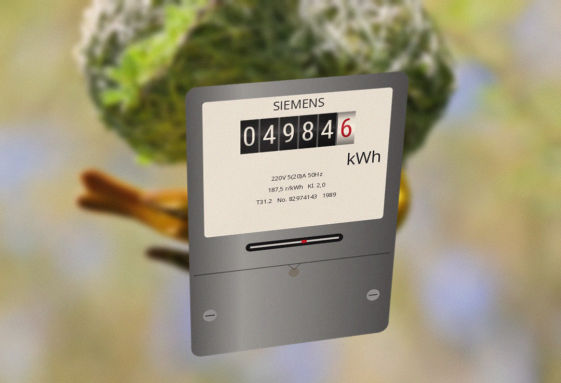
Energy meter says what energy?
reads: 4984.6 kWh
